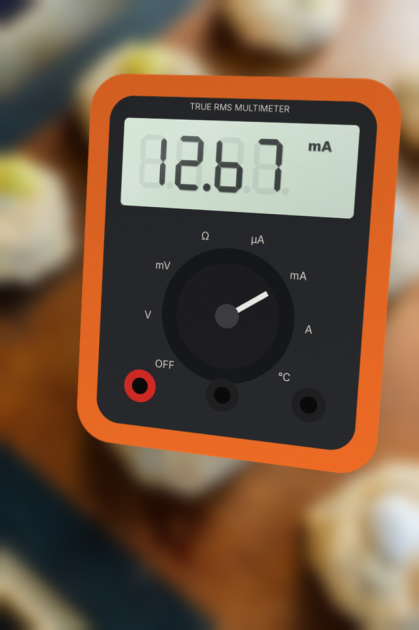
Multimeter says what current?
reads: 12.67 mA
